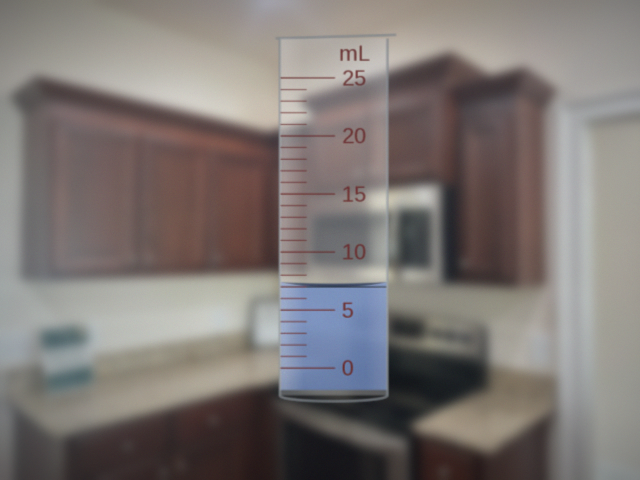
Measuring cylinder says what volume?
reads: 7 mL
